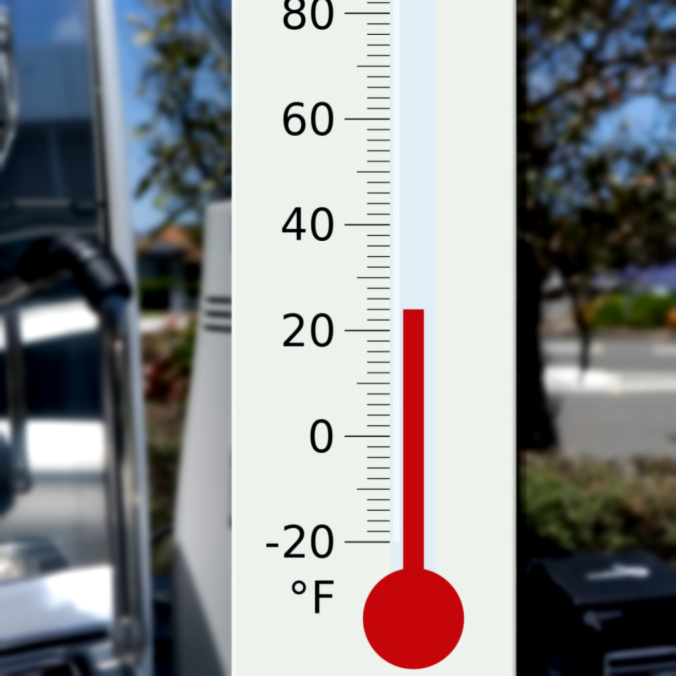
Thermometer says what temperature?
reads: 24 °F
